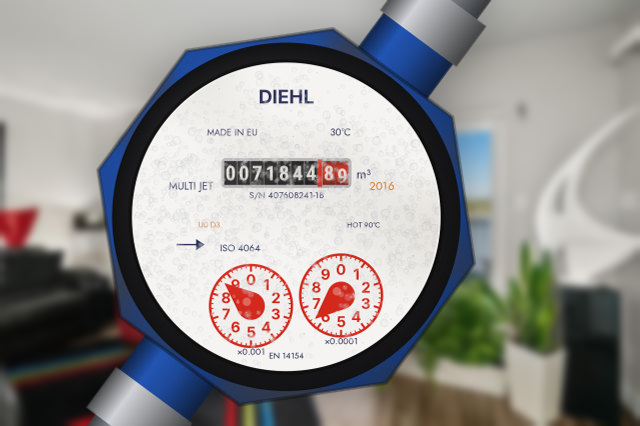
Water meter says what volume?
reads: 71844.8886 m³
